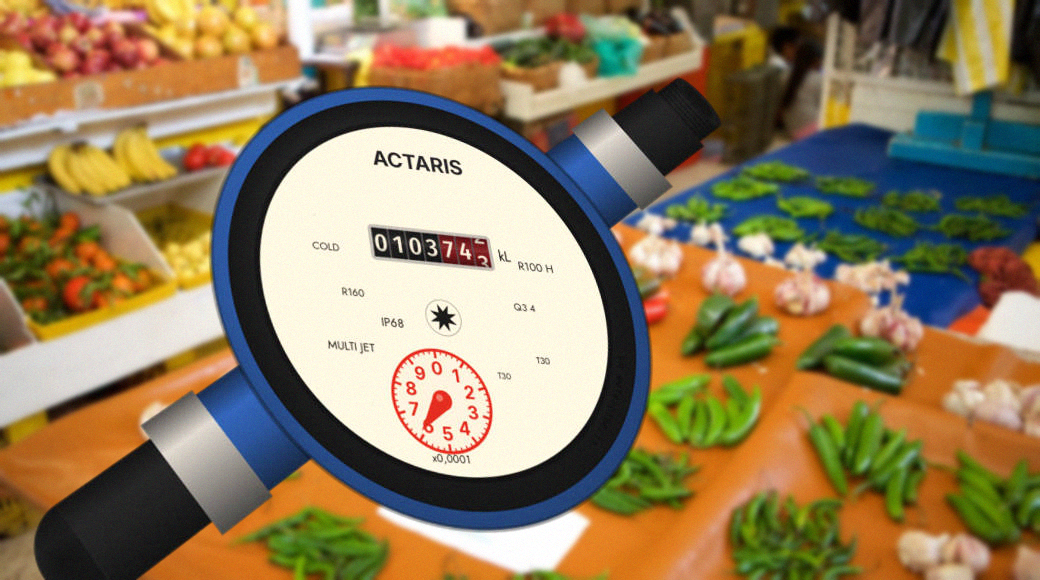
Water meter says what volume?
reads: 103.7426 kL
